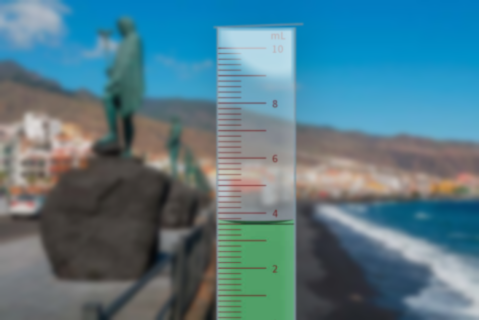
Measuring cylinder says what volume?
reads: 3.6 mL
